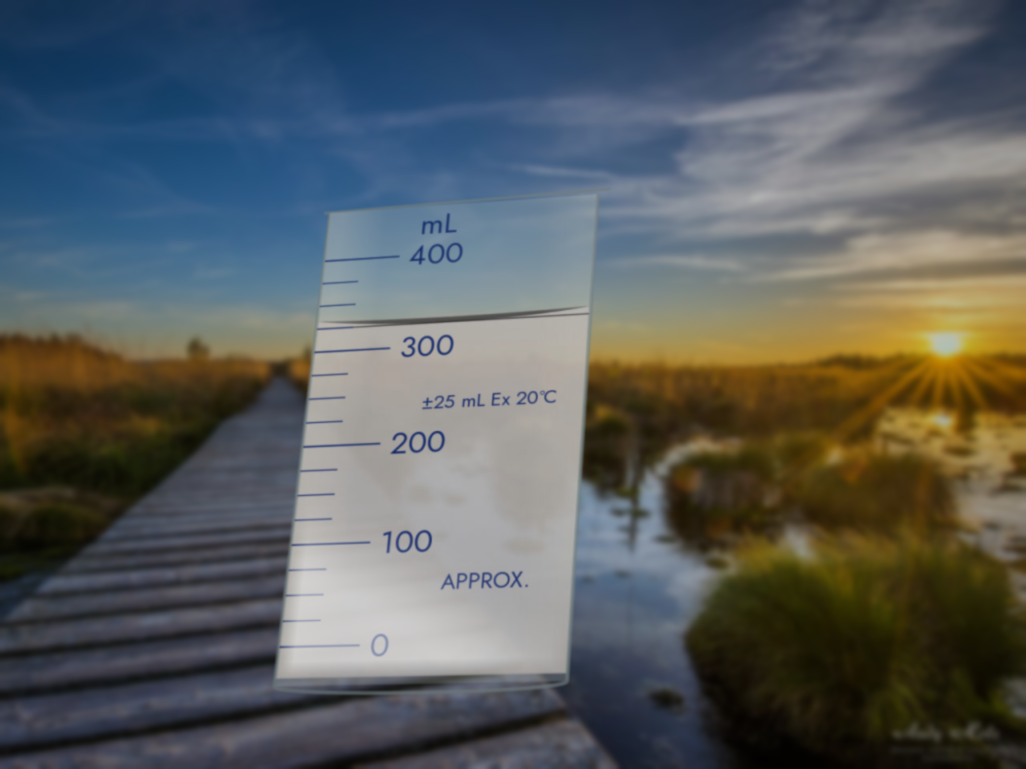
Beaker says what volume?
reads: 325 mL
